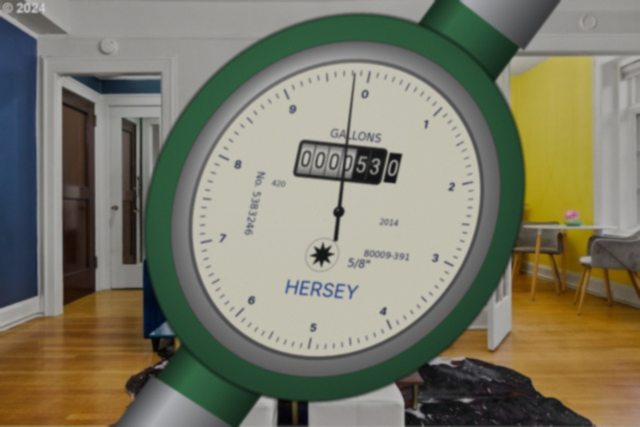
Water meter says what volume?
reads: 529.8 gal
